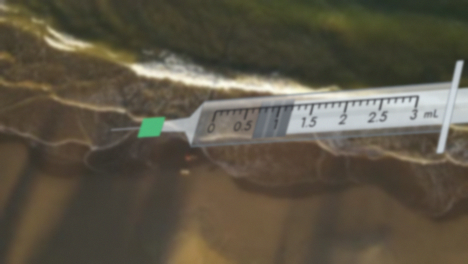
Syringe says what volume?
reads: 0.7 mL
